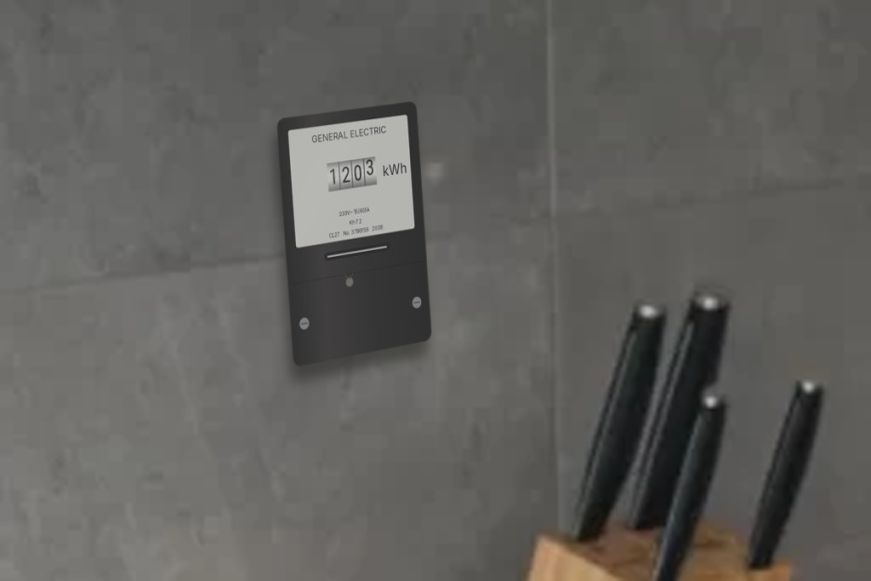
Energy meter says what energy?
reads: 1203 kWh
